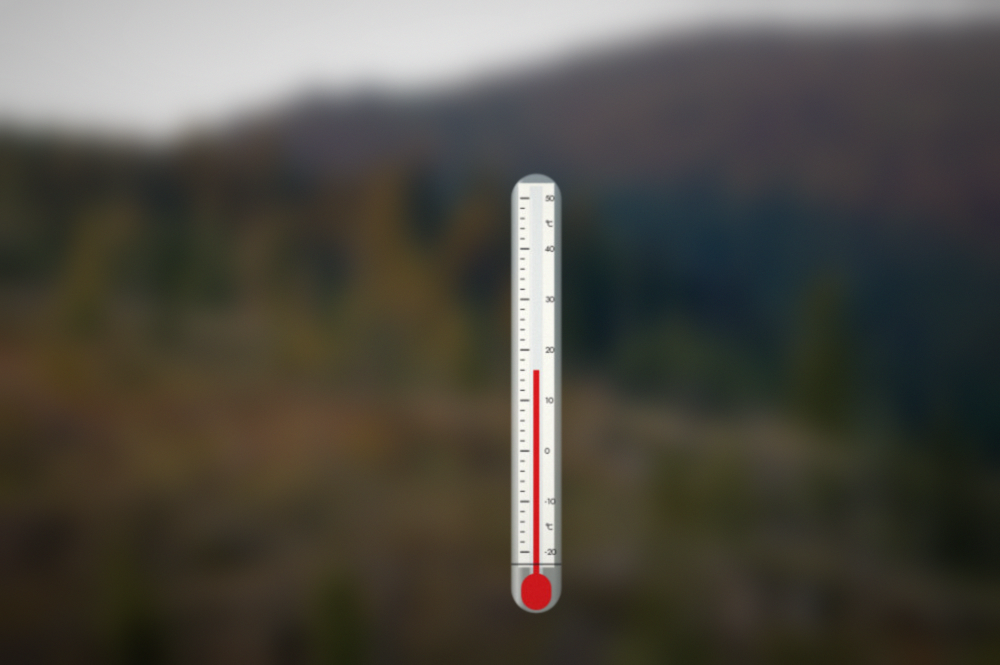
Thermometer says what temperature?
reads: 16 °C
